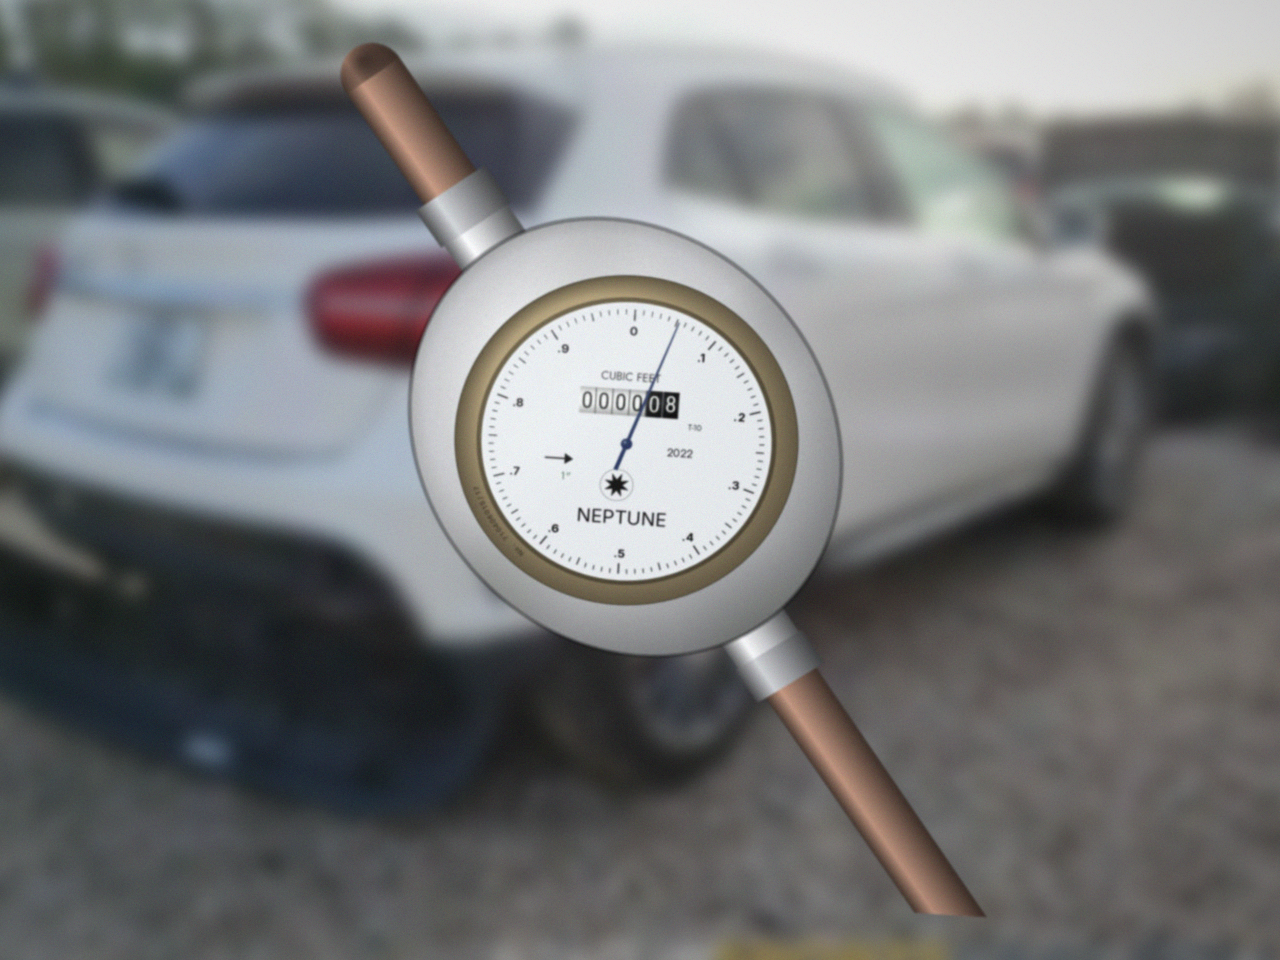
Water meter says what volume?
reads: 8.05 ft³
